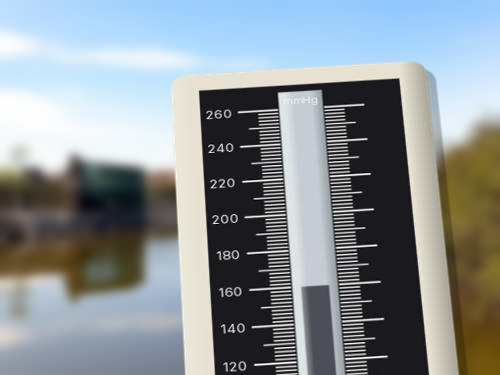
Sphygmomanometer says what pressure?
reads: 160 mmHg
